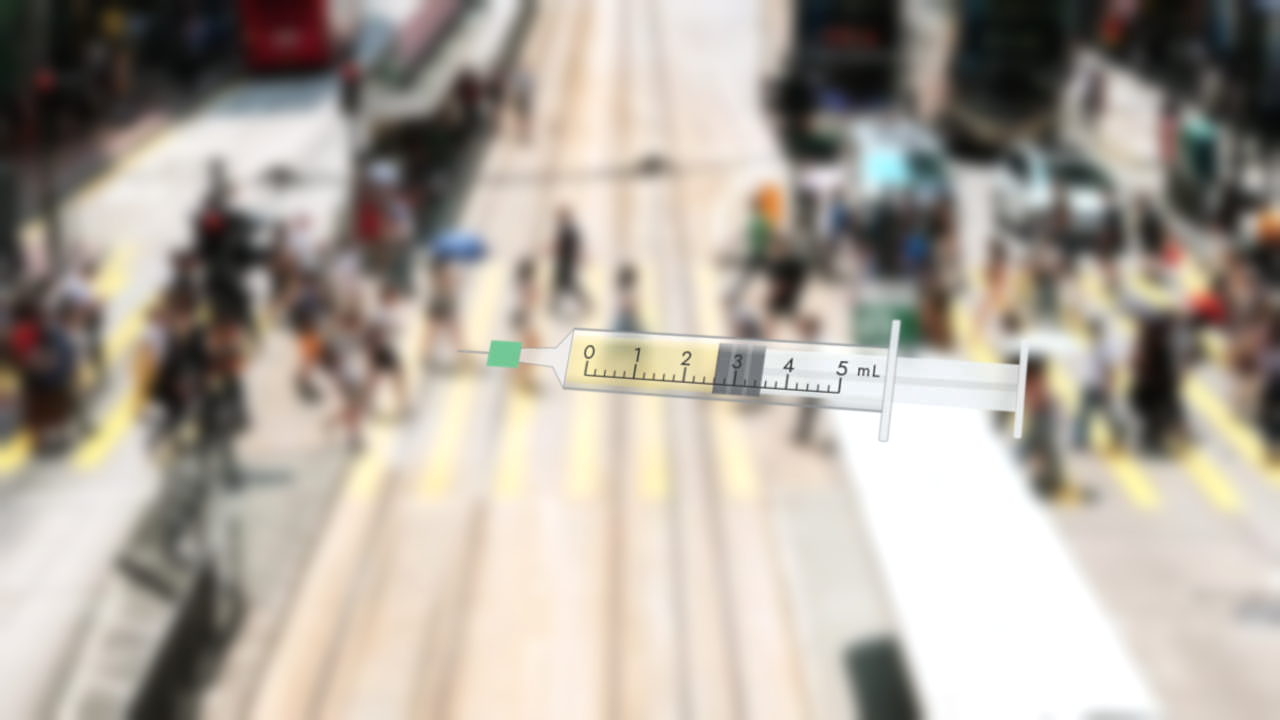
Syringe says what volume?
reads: 2.6 mL
